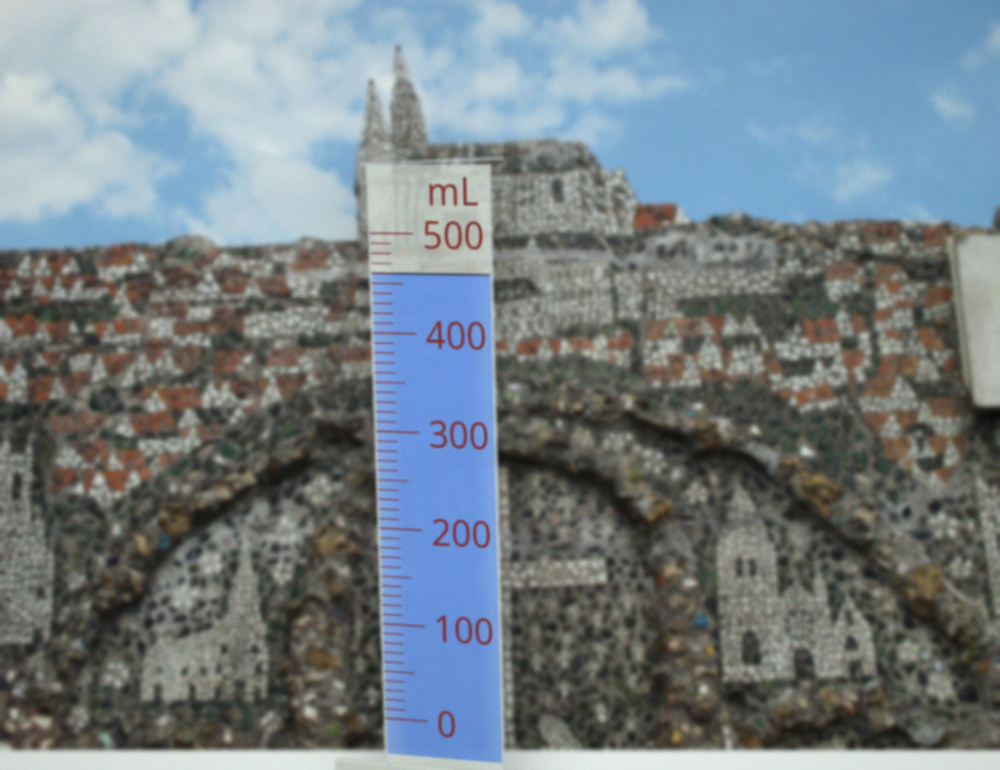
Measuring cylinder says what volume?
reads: 460 mL
